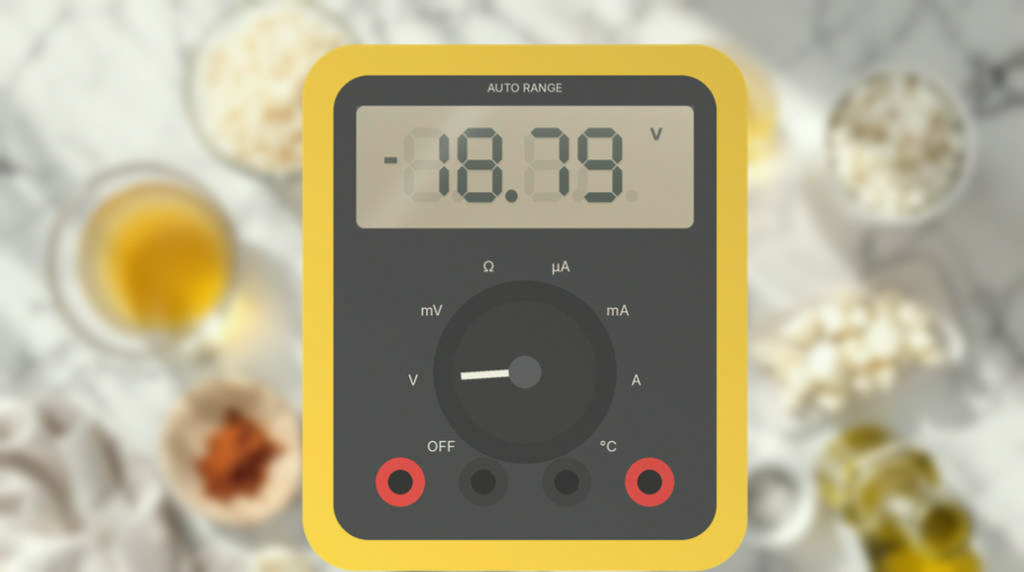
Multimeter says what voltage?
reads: -18.79 V
